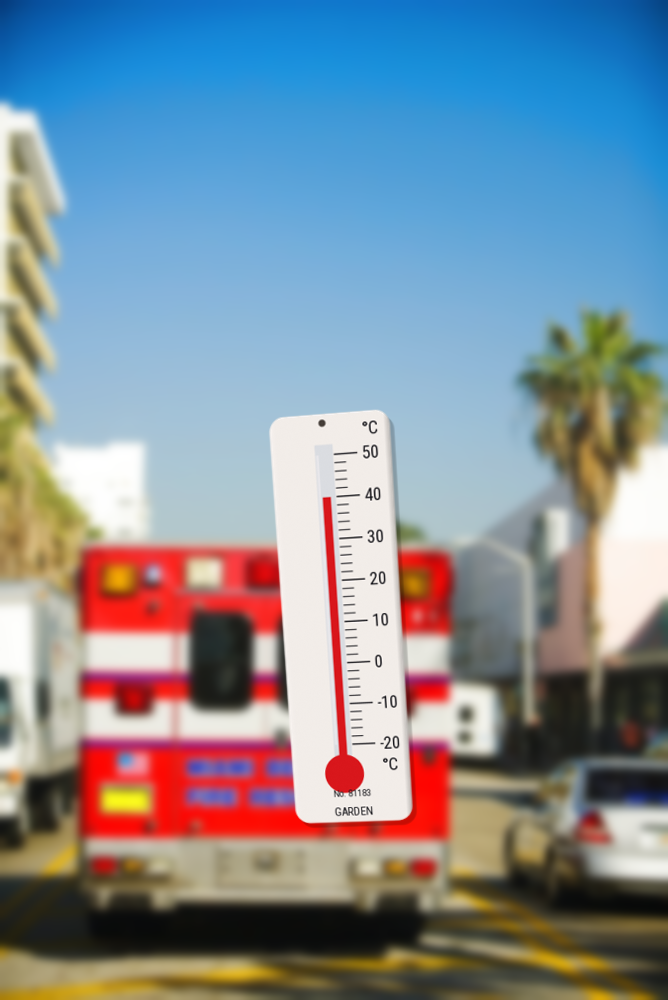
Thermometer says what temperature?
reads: 40 °C
